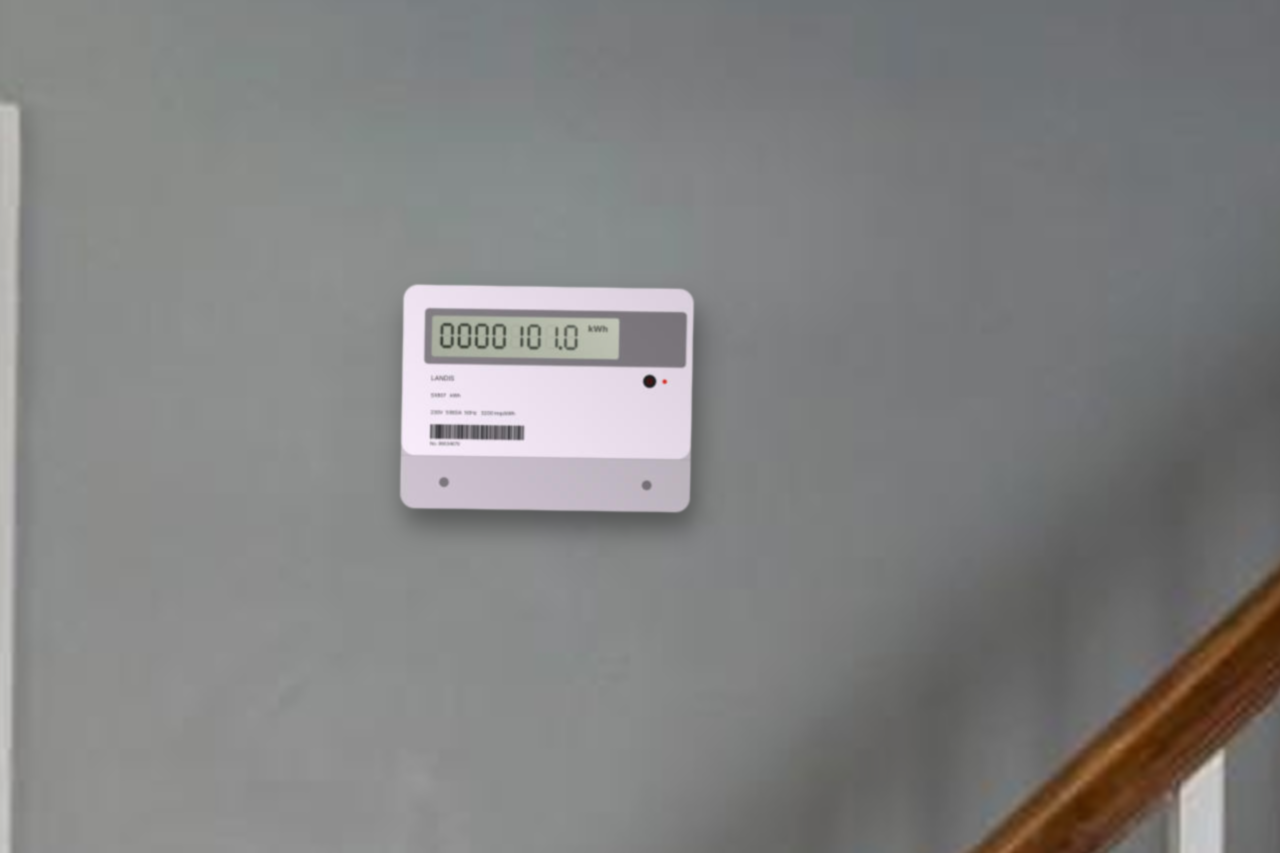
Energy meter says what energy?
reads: 101.0 kWh
